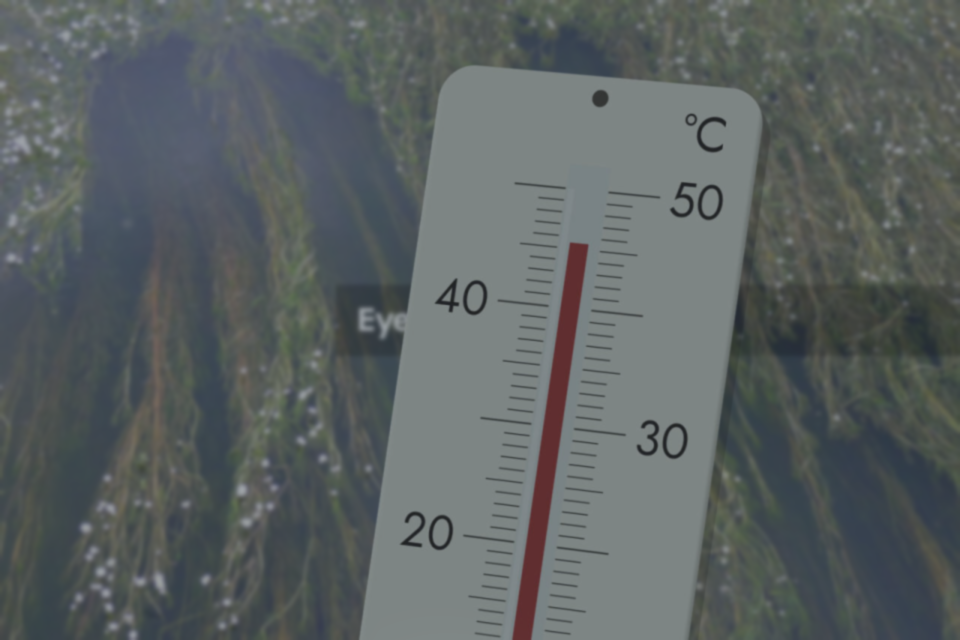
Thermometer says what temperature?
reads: 45.5 °C
